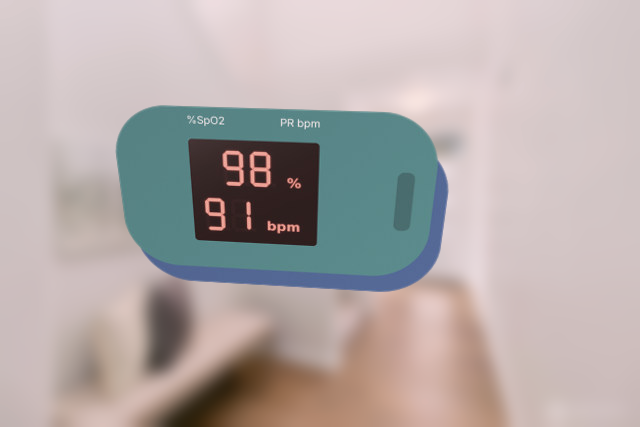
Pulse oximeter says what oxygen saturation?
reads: 98 %
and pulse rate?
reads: 91 bpm
